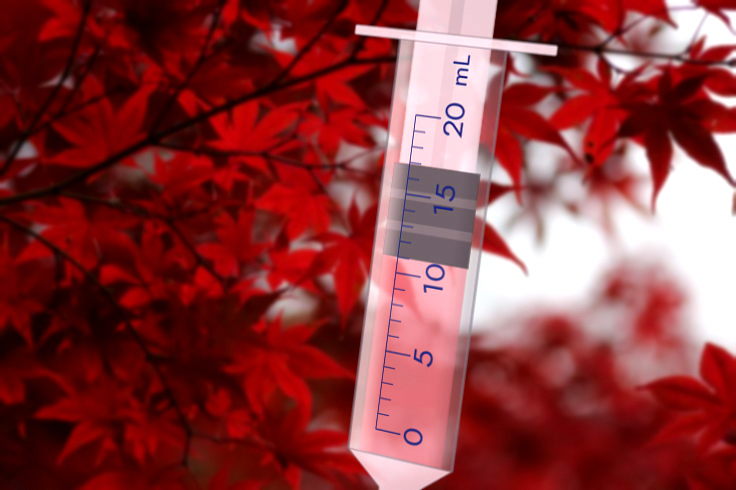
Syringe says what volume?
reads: 11 mL
